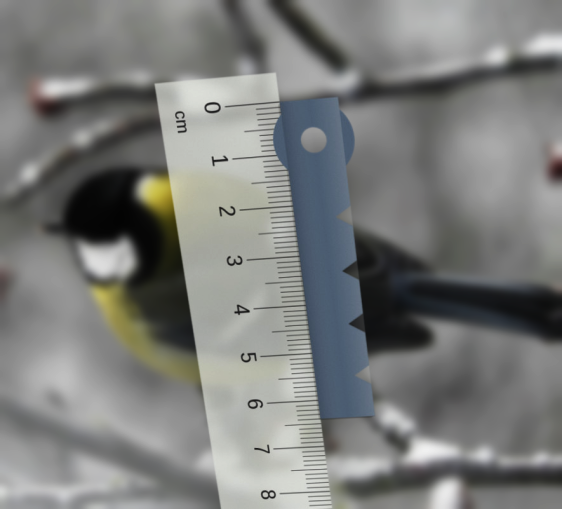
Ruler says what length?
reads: 6.4 cm
